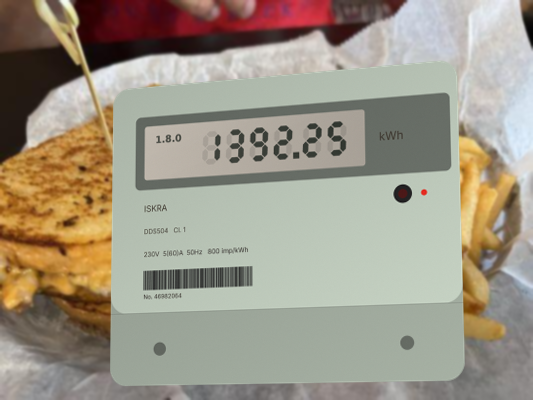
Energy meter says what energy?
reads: 1392.25 kWh
